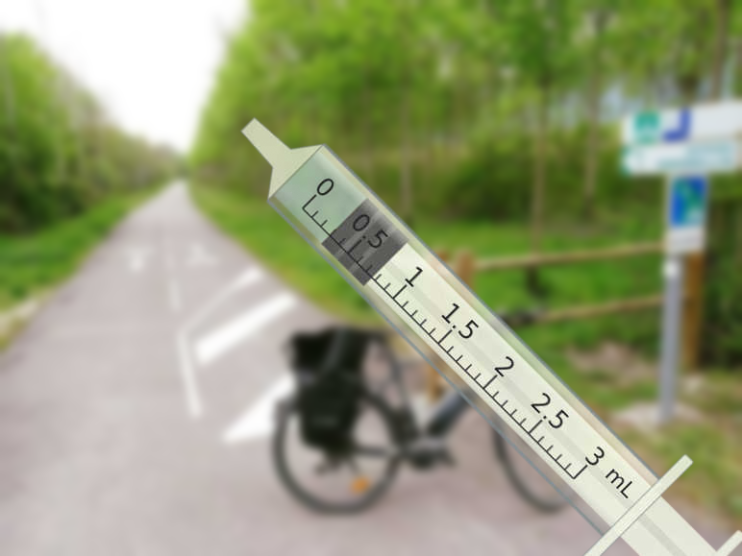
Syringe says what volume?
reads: 0.3 mL
